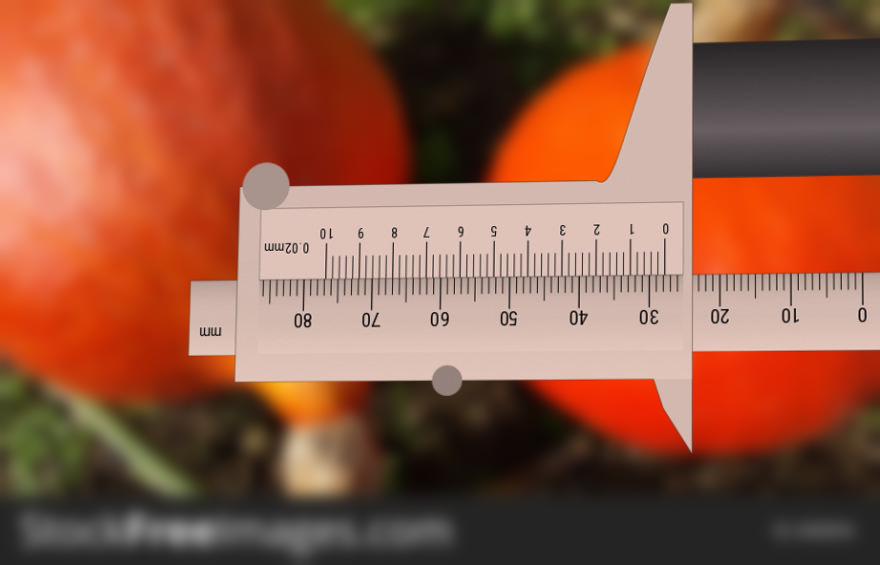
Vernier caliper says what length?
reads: 27.8 mm
